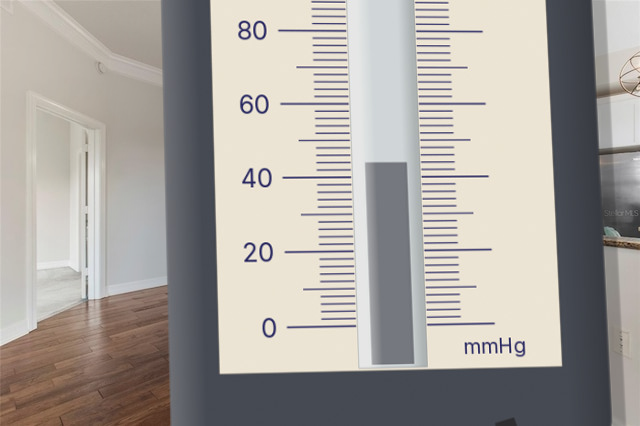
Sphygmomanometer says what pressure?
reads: 44 mmHg
